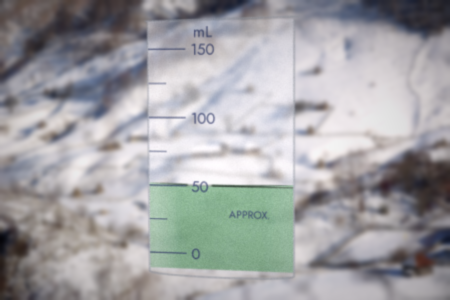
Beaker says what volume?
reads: 50 mL
